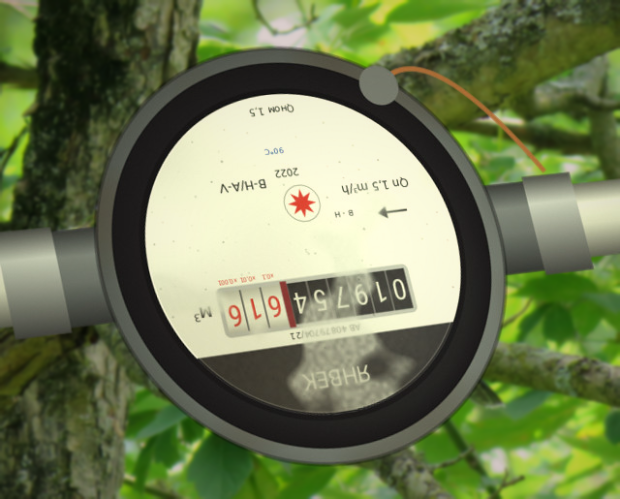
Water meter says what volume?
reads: 19754.616 m³
